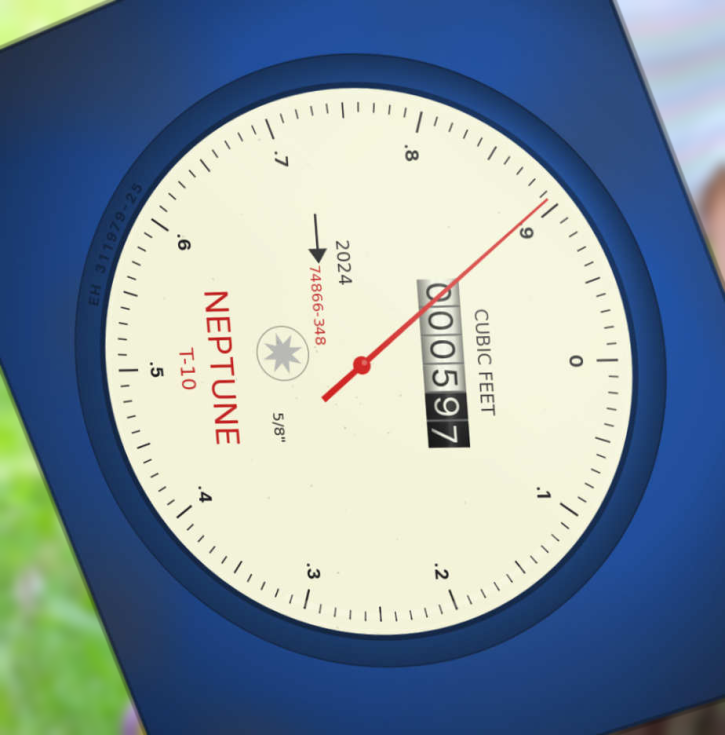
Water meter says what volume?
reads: 596.89 ft³
